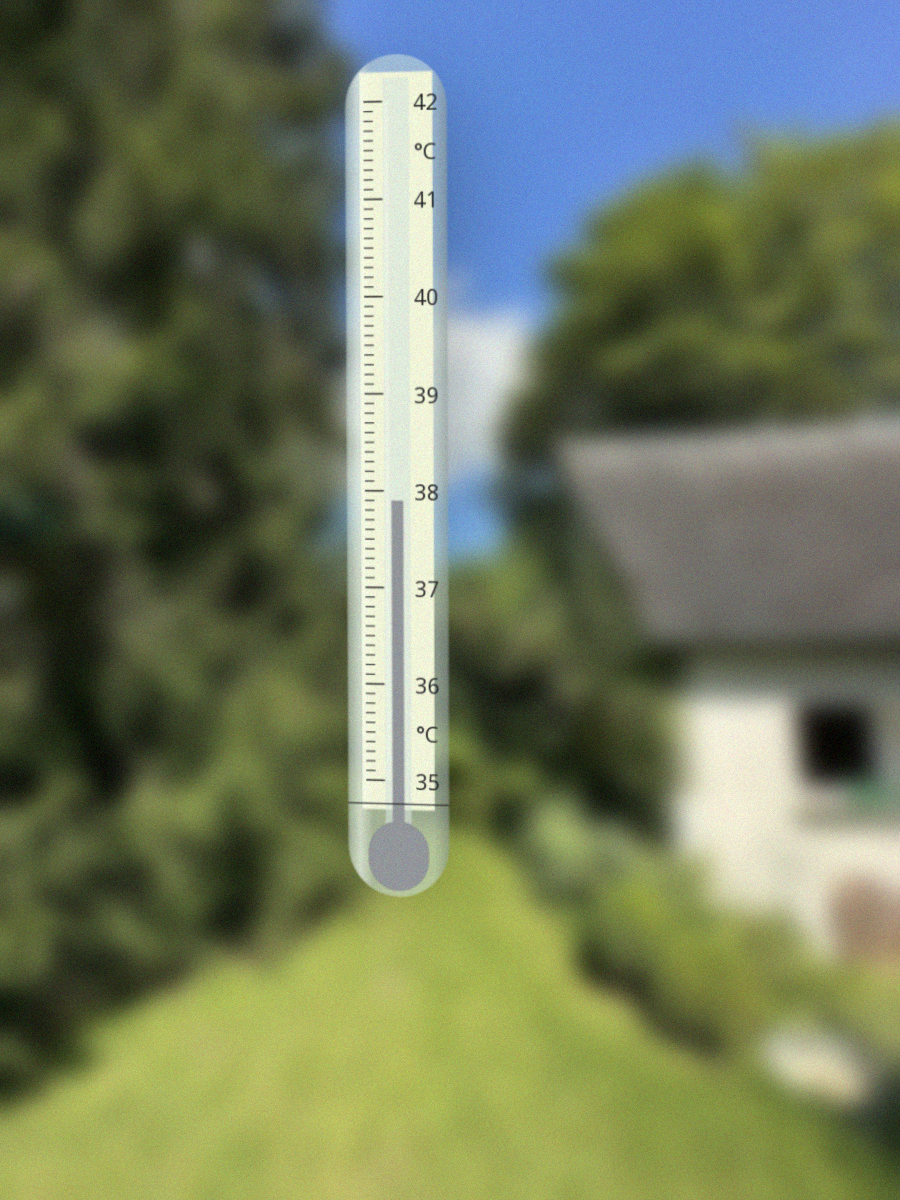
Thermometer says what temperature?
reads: 37.9 °C
